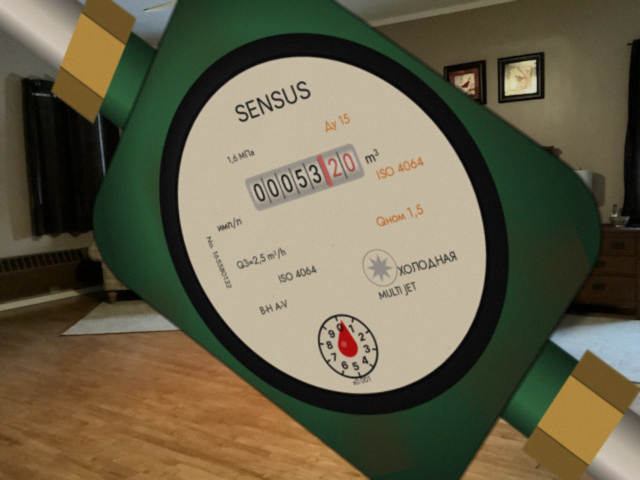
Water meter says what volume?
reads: 53.200 m³
